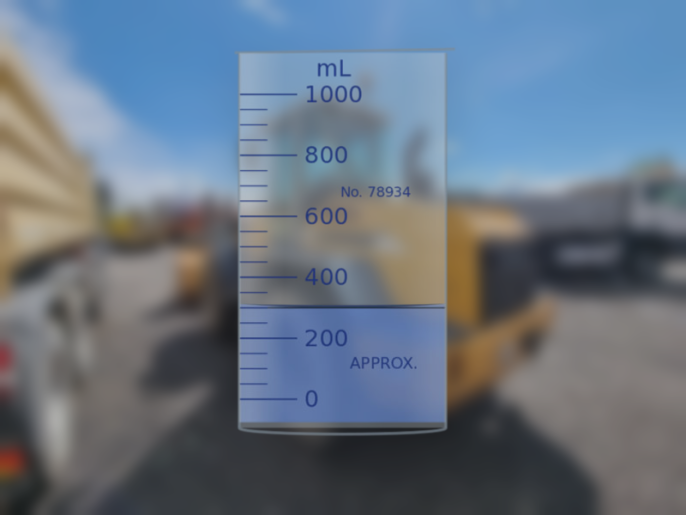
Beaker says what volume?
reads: 300 mL
